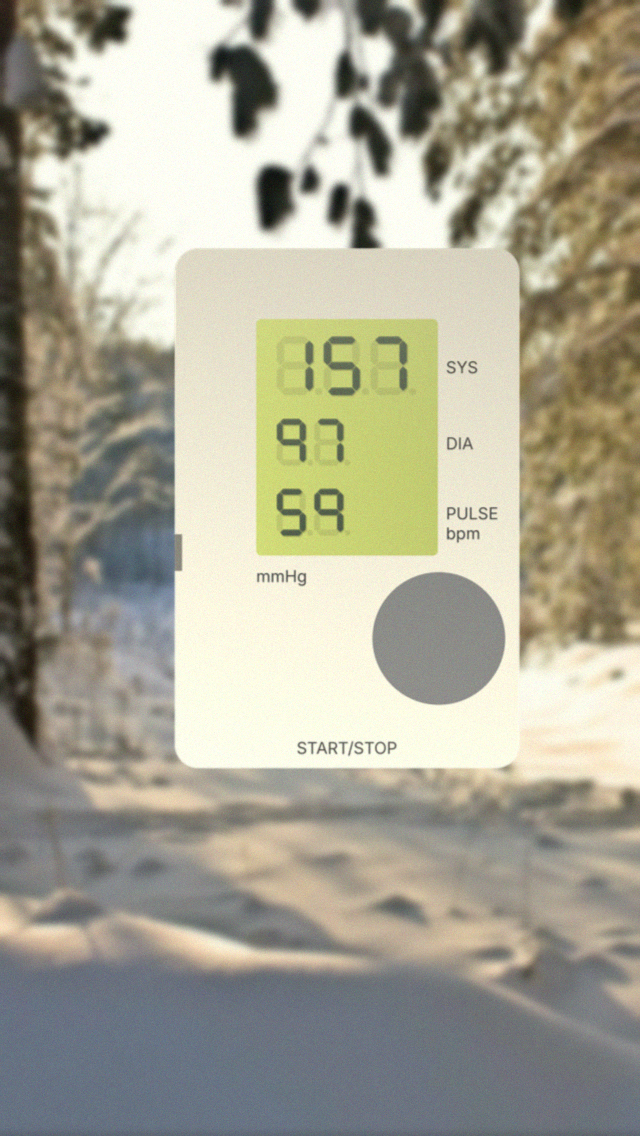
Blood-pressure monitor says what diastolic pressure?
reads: 97 mmHg
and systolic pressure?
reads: 157 mmHg
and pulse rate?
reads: 59 bpm
